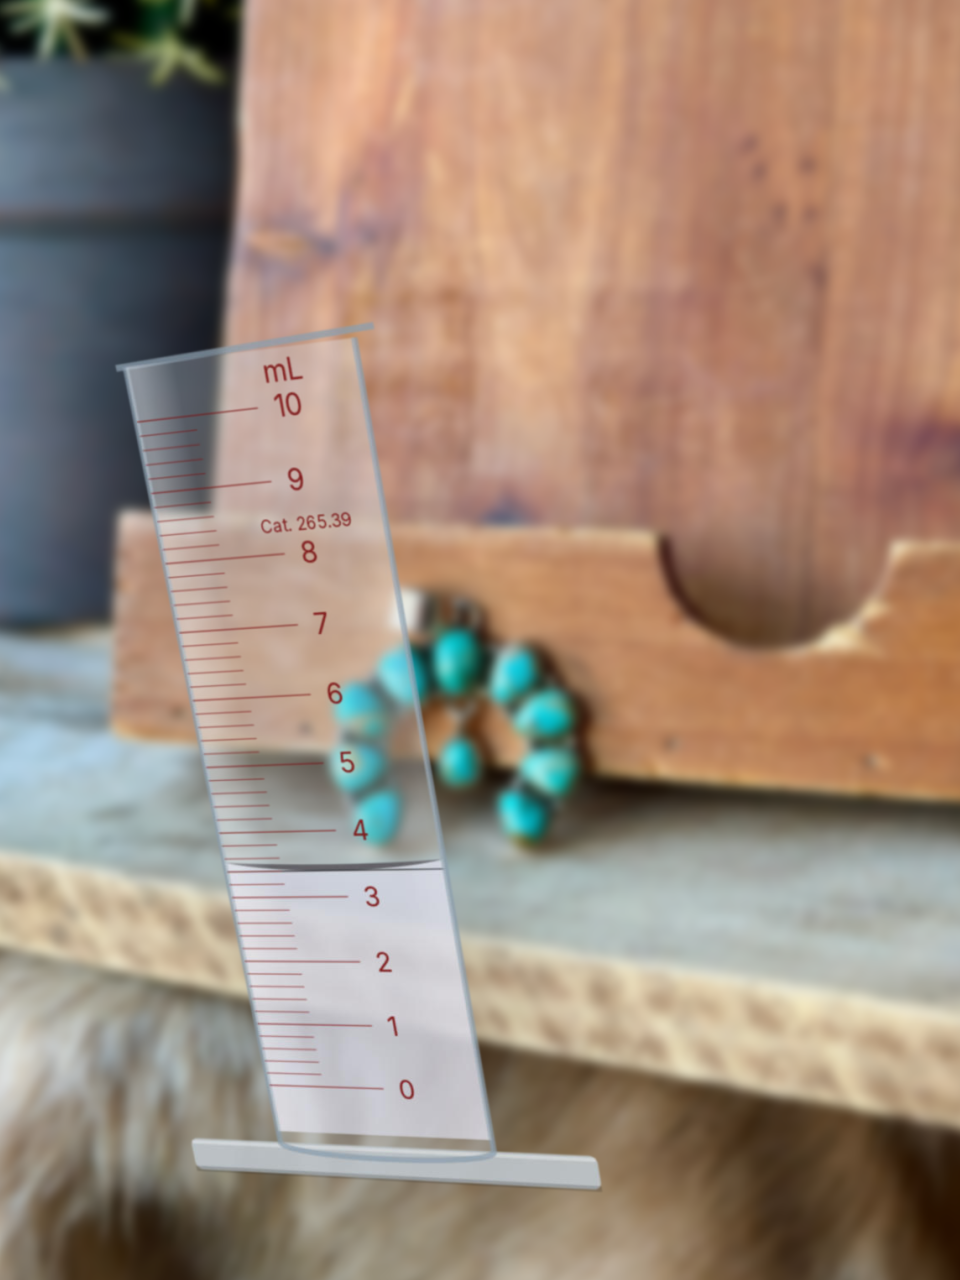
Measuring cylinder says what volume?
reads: 3.4 mL
